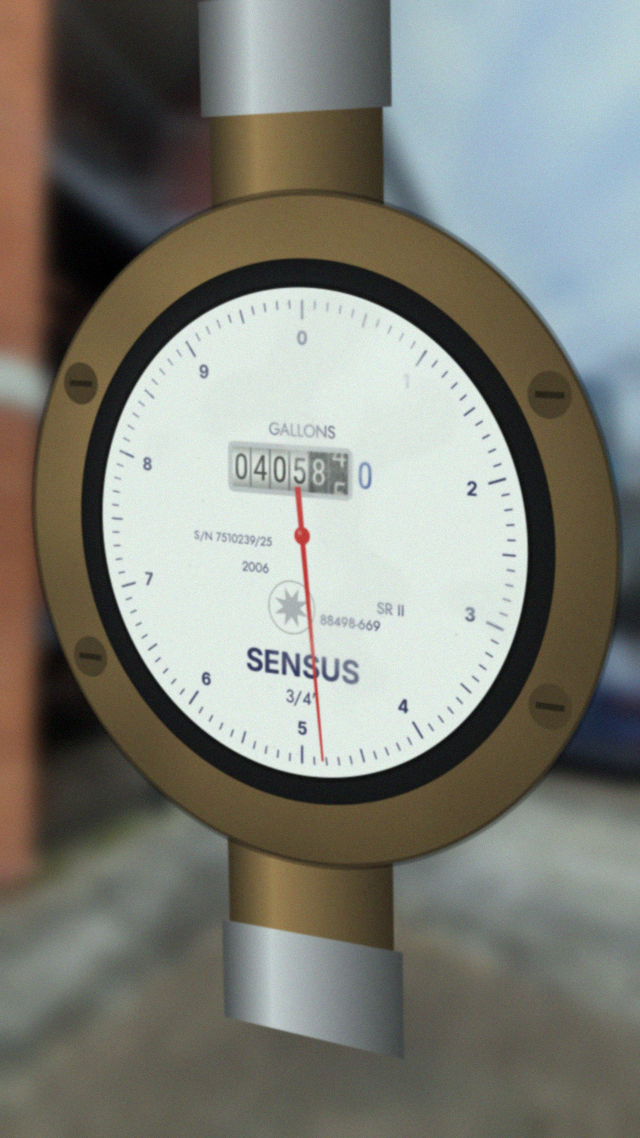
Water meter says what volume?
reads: 405844.8 gal
